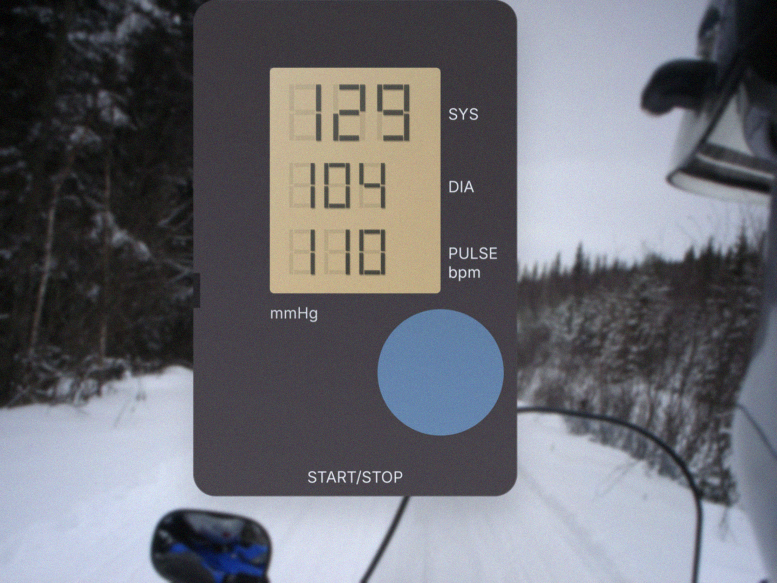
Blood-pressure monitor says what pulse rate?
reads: 110 bpm
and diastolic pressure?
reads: 104 mmHg
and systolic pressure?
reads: 129 mmHg
